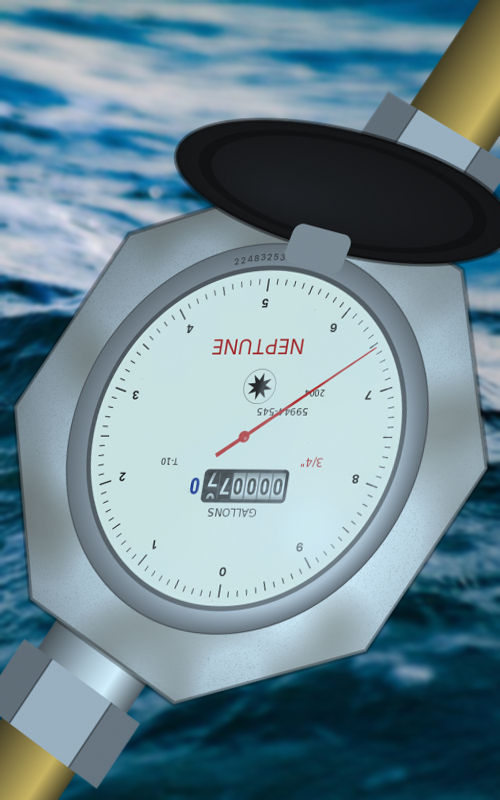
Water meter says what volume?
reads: 766.5 gal
